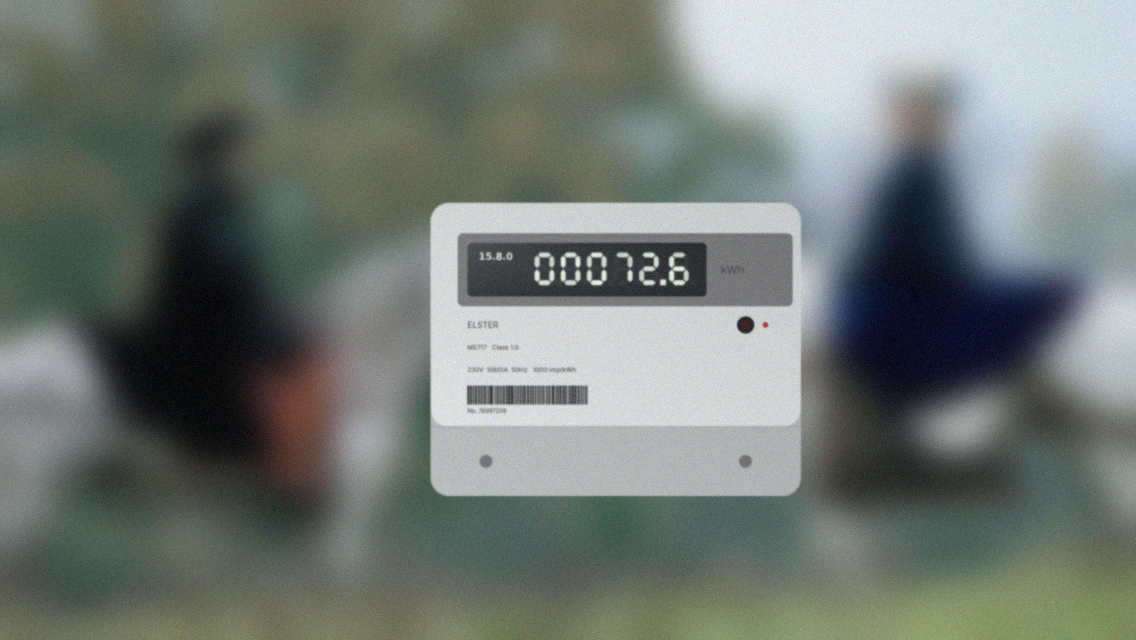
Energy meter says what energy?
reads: 72.6 kWh
